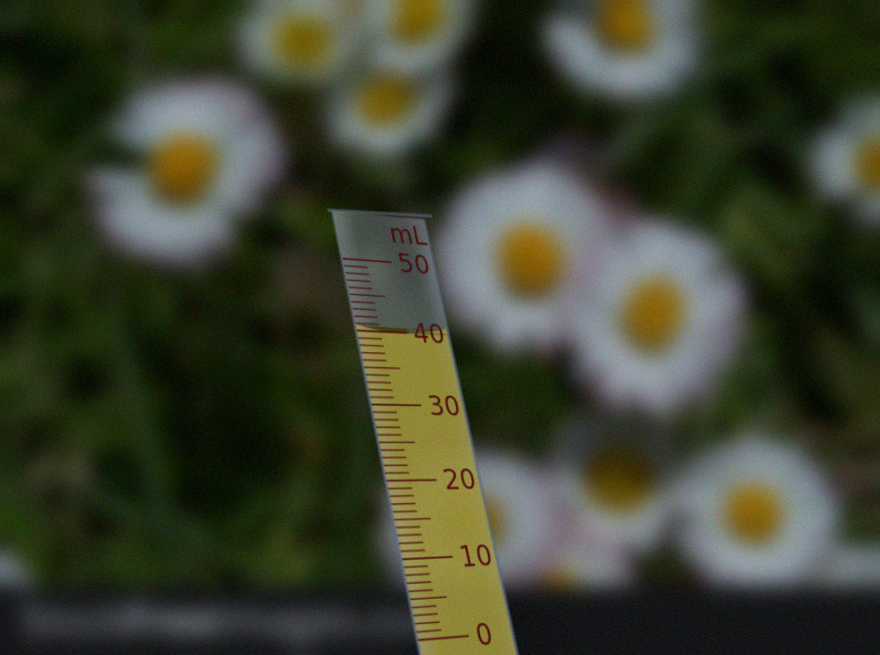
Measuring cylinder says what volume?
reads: 40 mL
